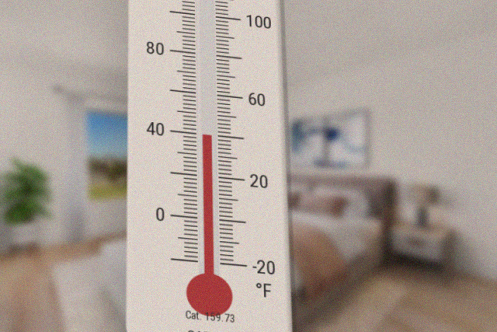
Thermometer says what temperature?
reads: 40 °F
